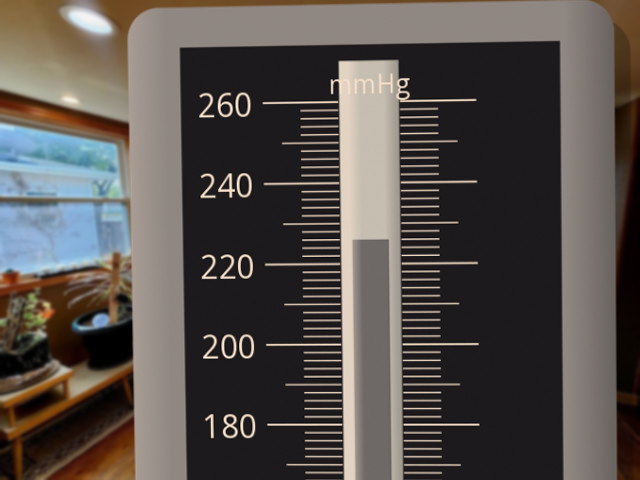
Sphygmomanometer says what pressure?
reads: 226 mmHg
